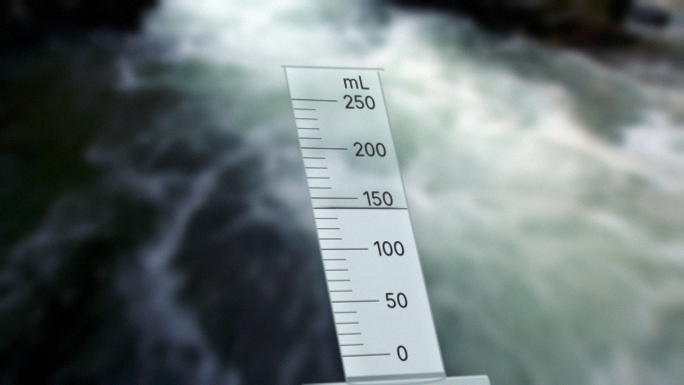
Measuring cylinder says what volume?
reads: 140 mL
